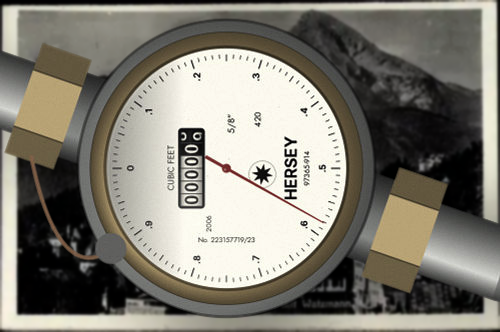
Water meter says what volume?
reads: 8.58 ft³
